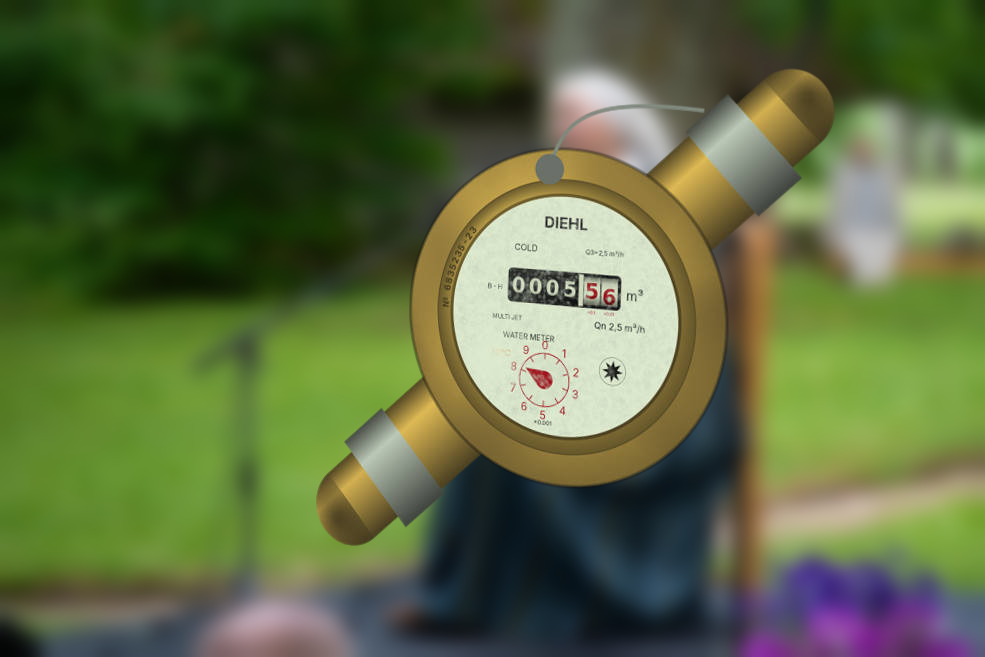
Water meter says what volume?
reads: 5.558 m³
